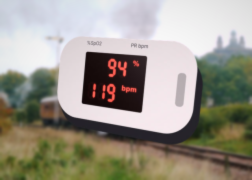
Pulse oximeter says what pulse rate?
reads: 119 bpm
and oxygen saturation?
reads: 94 %
